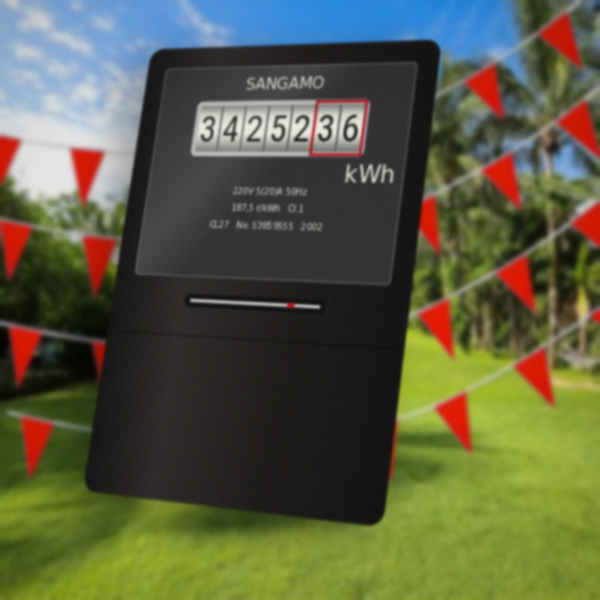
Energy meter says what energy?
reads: 34252.36 kWh
